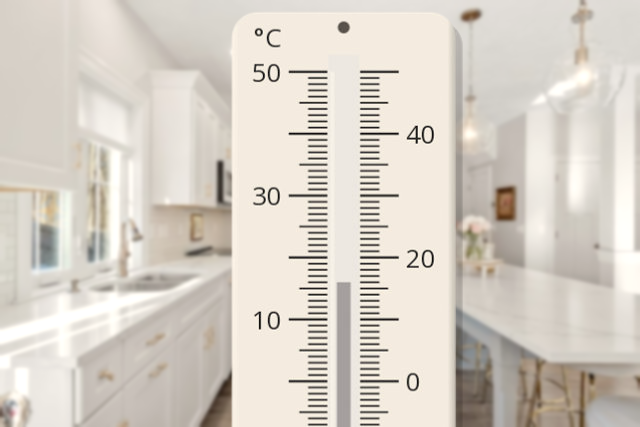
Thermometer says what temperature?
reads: 16 °C
